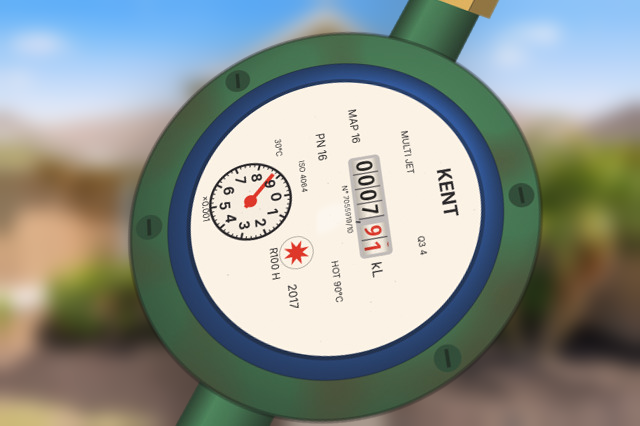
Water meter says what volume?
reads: 7.908 kL
